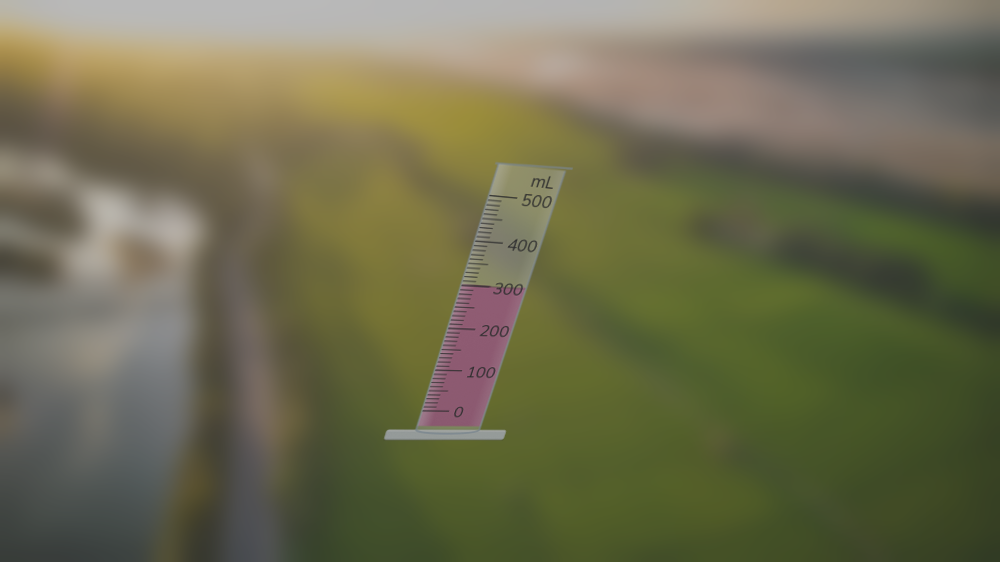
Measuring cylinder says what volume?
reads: 300 mL
